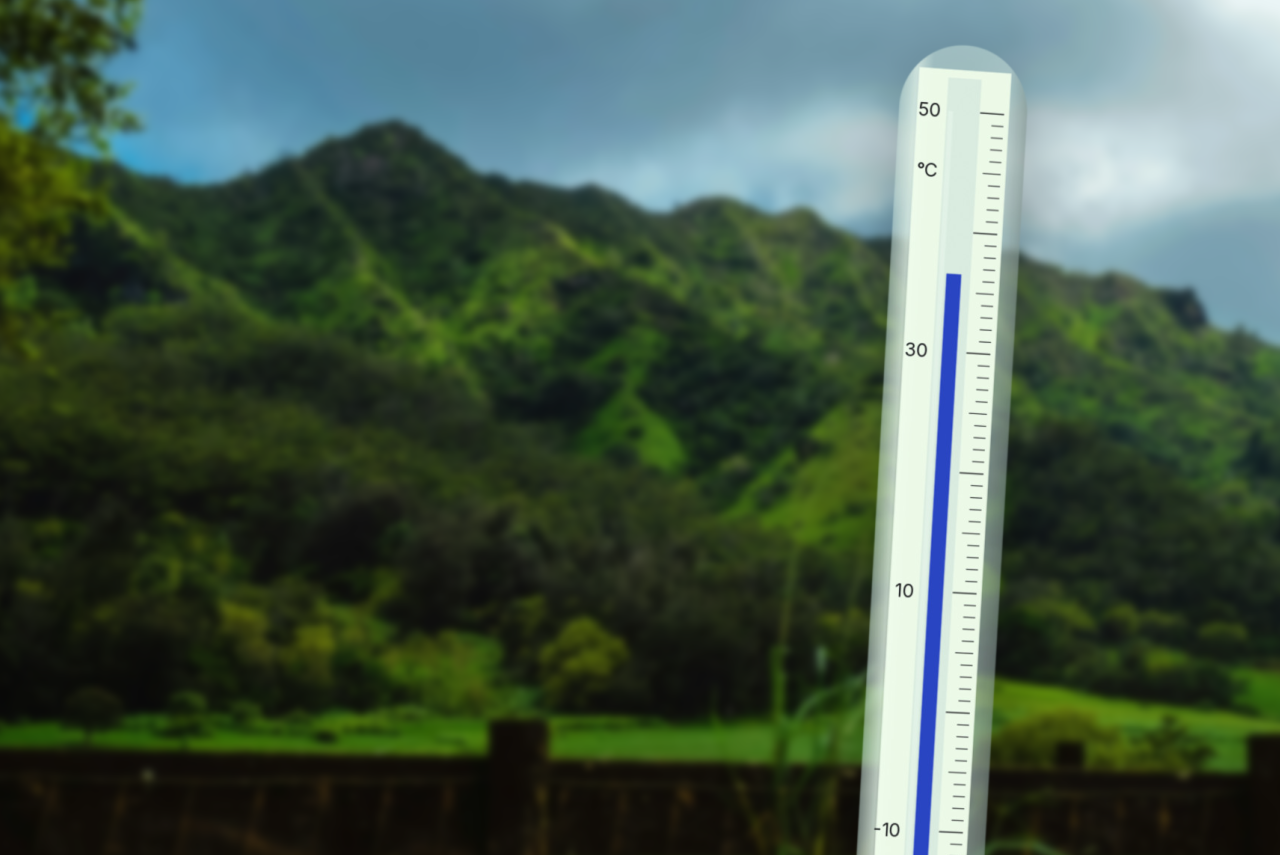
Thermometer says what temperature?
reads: 36.5 °C
